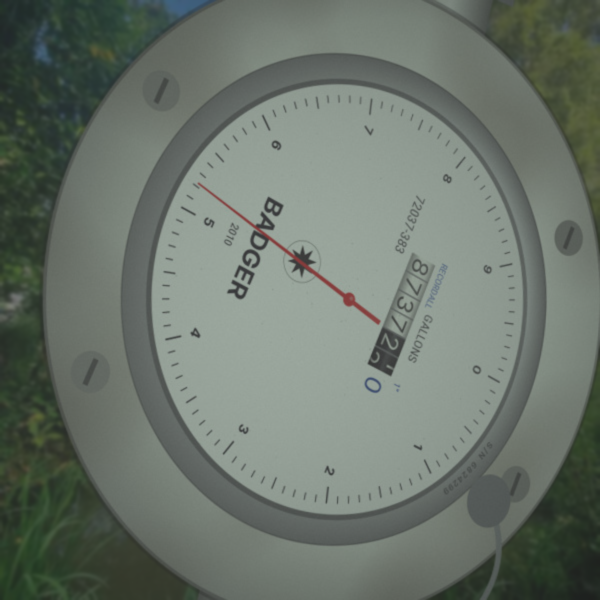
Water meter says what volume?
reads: 8737215.2 gal
